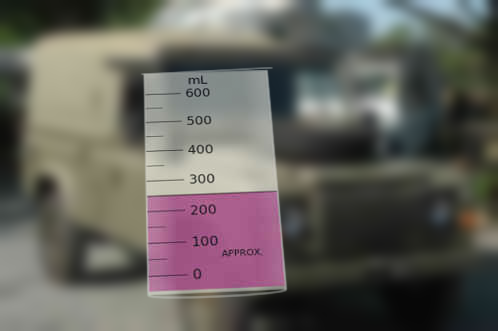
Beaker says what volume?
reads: 250 mL
